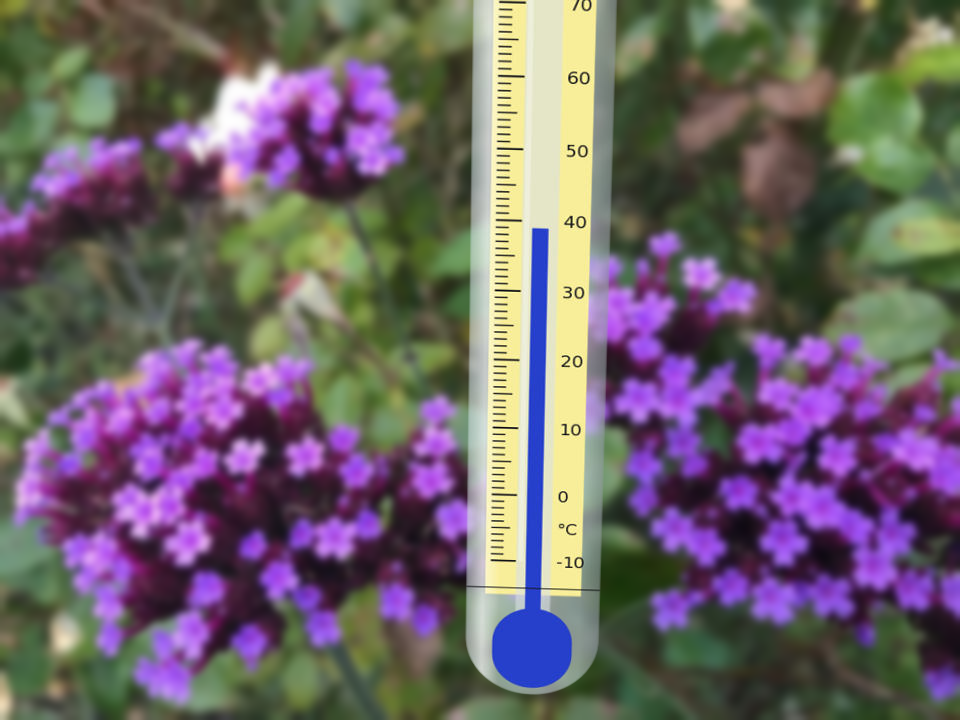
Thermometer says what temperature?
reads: 39 °C
